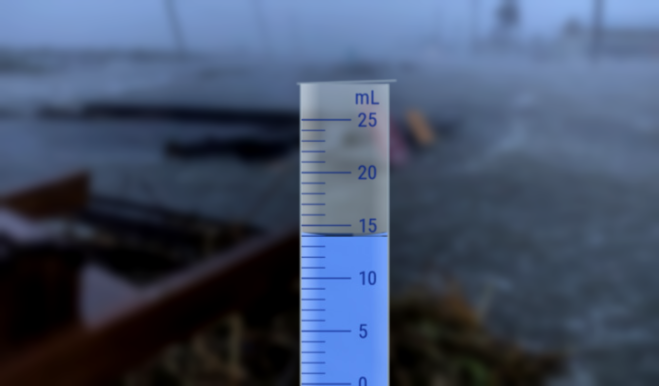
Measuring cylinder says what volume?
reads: 14 mL
